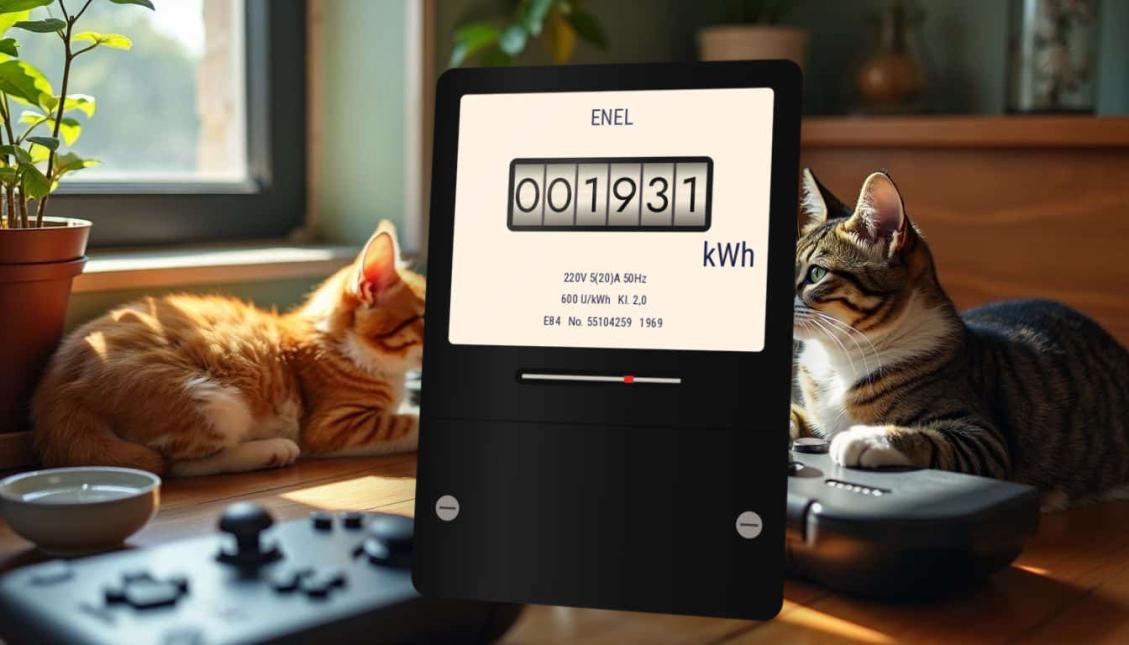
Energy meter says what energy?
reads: 1931 kWh
